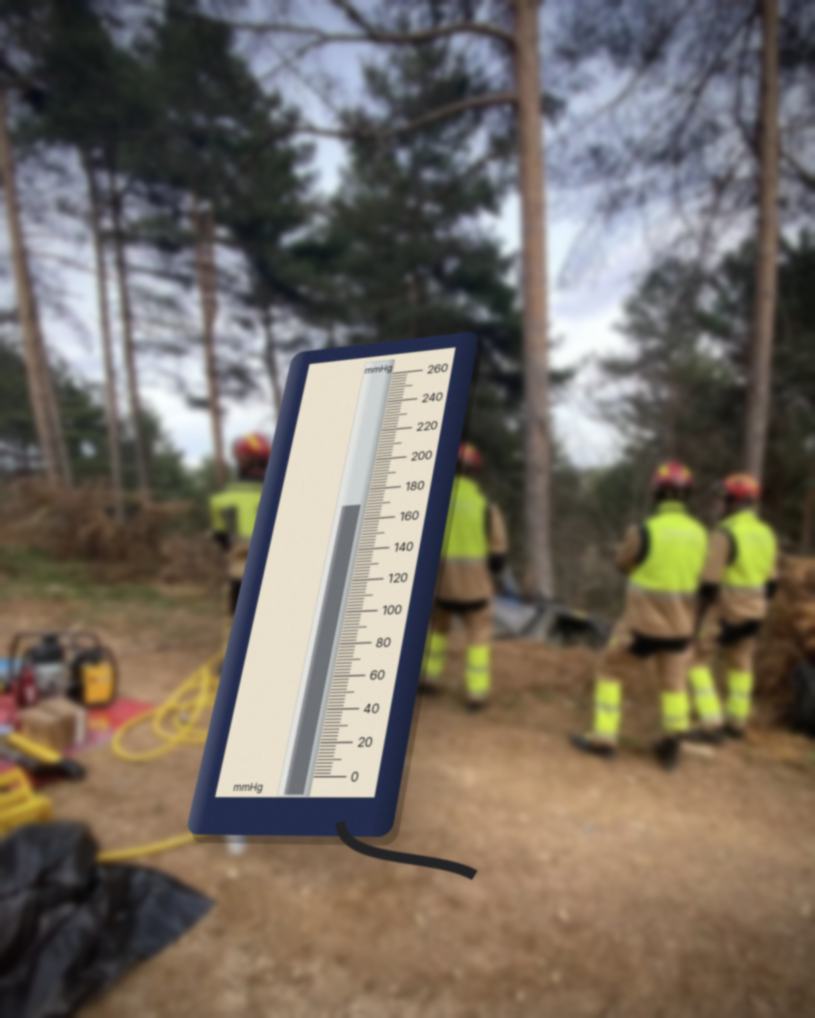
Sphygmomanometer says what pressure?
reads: 170 mmHg
